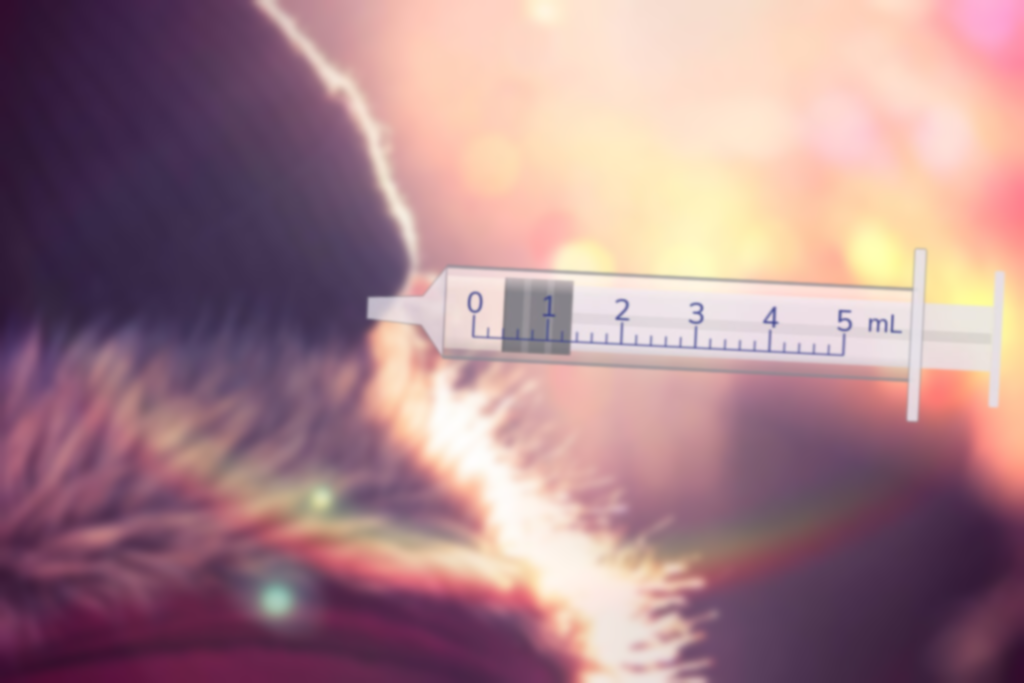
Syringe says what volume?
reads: 0.4 mL
